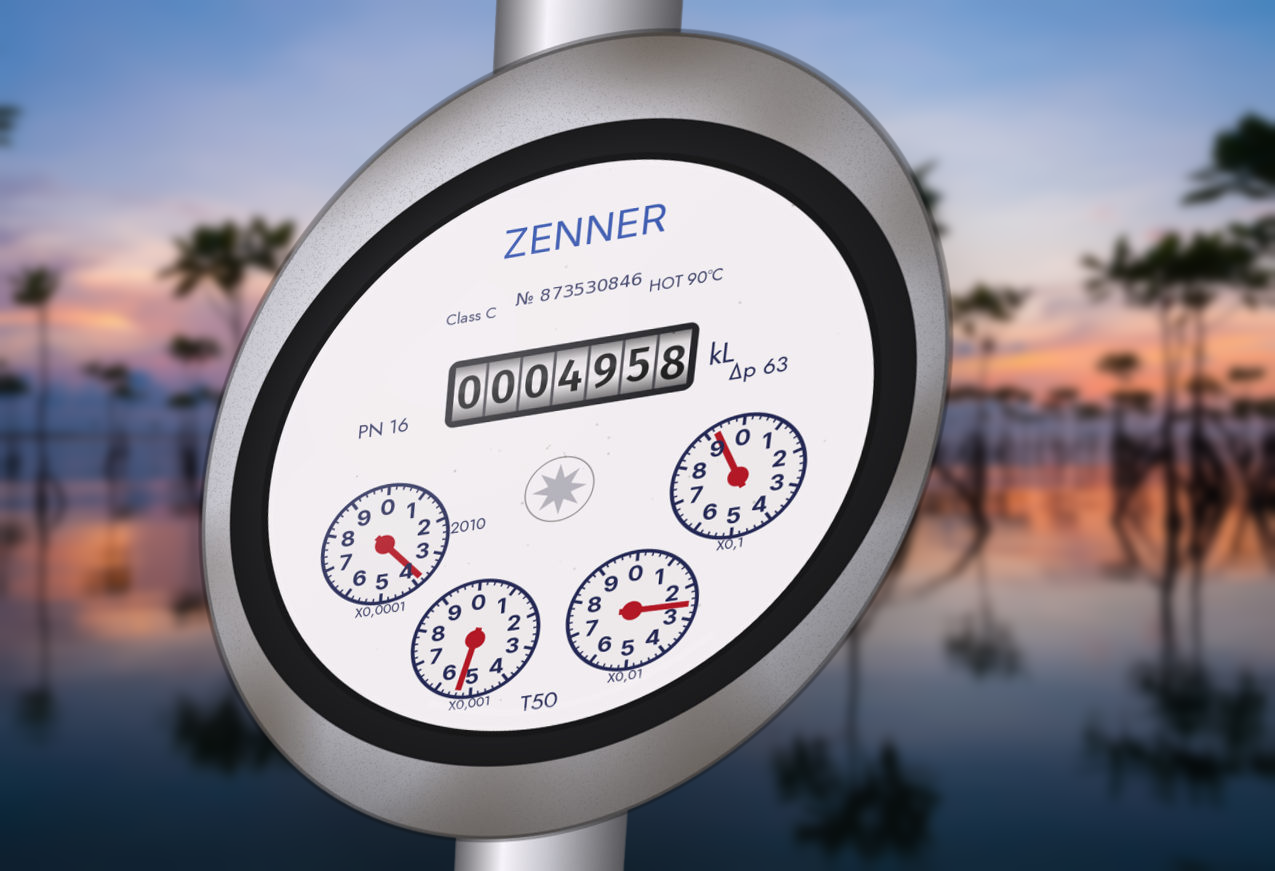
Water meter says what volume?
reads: 4957.9253 kL
